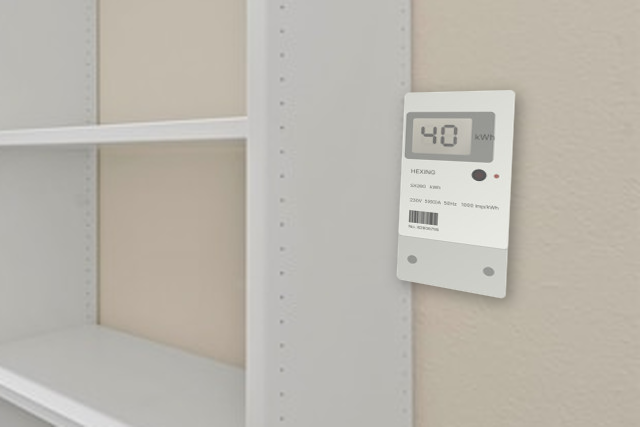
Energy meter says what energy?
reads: 40 kWh
